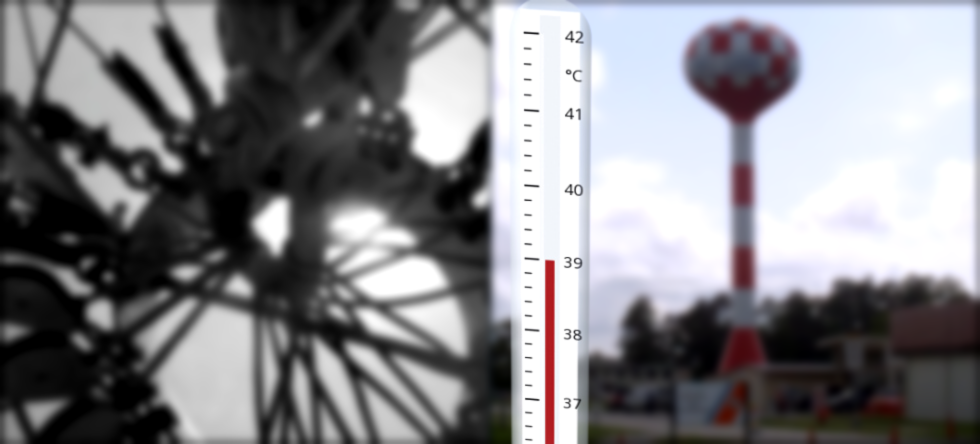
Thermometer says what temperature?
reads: 39 °C
